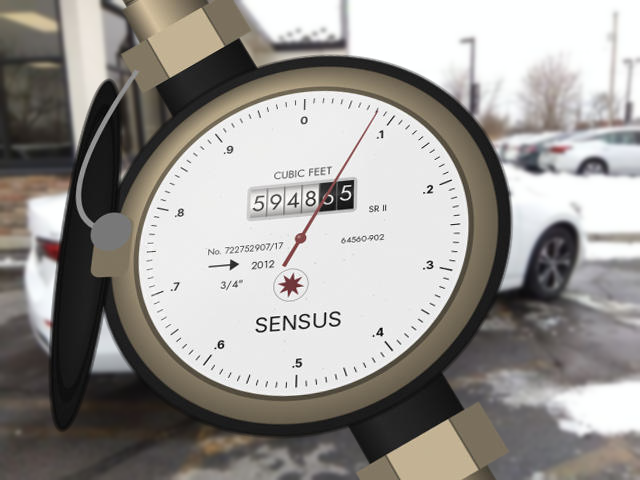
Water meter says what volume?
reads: 594865.08 ft³
